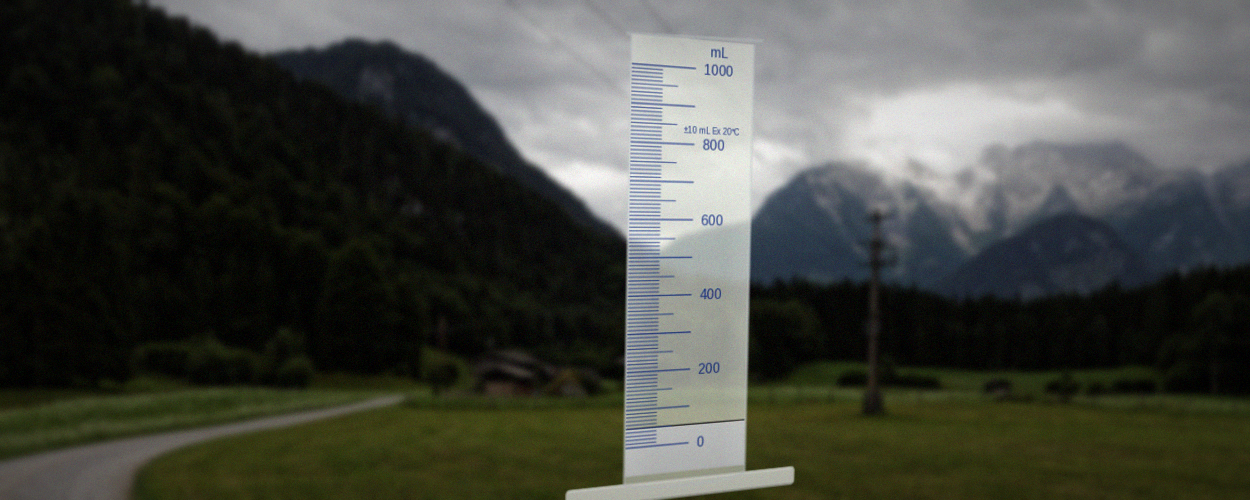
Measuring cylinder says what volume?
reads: 50 mL
